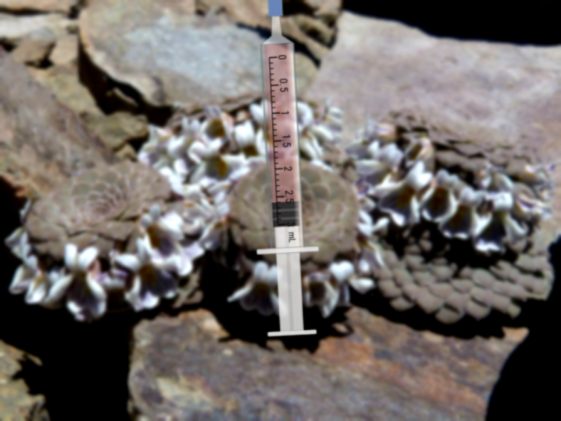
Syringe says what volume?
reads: 2.6 mL
